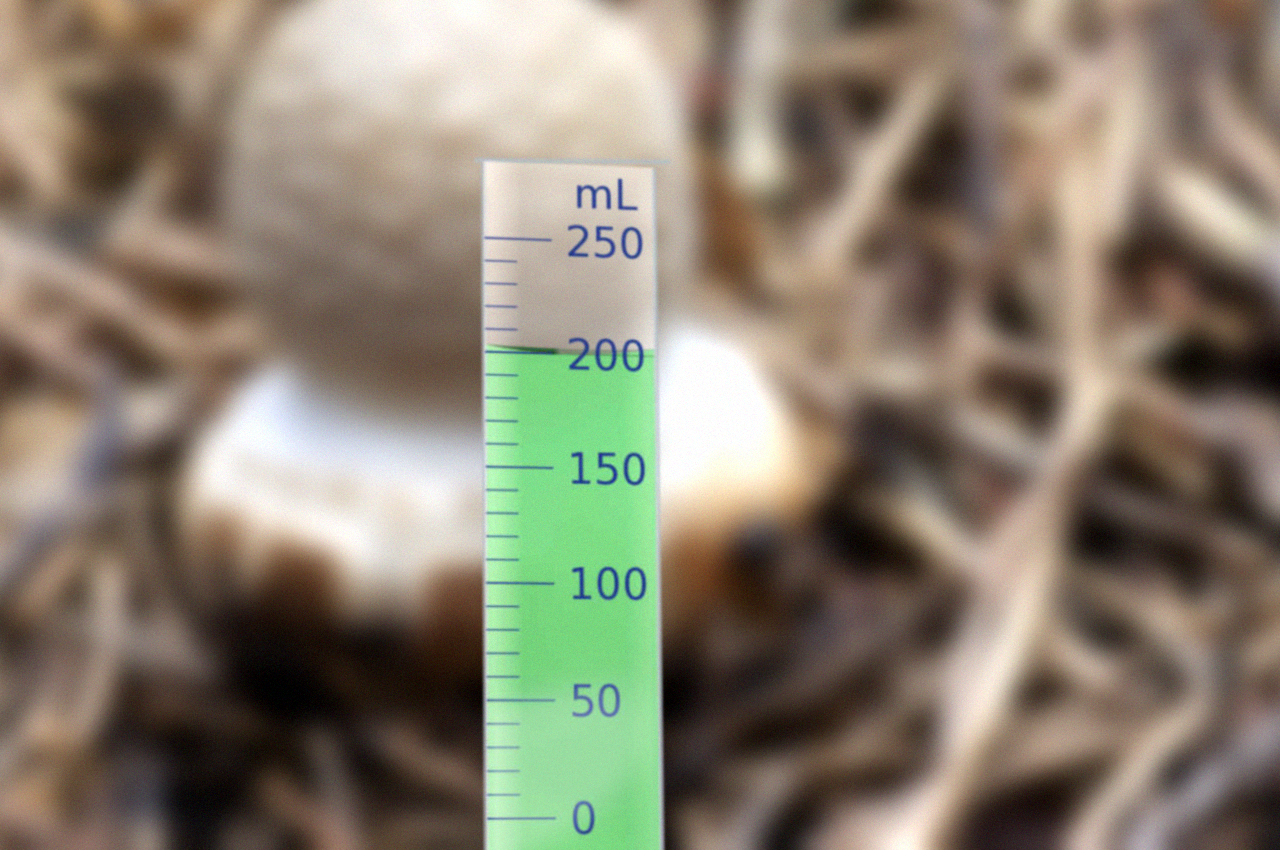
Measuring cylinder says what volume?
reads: 200 mL
